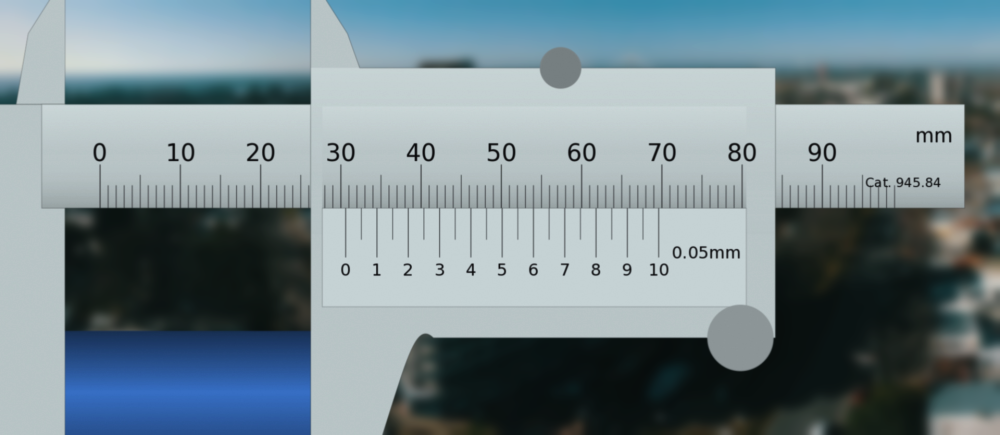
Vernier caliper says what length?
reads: 30.6 mm
